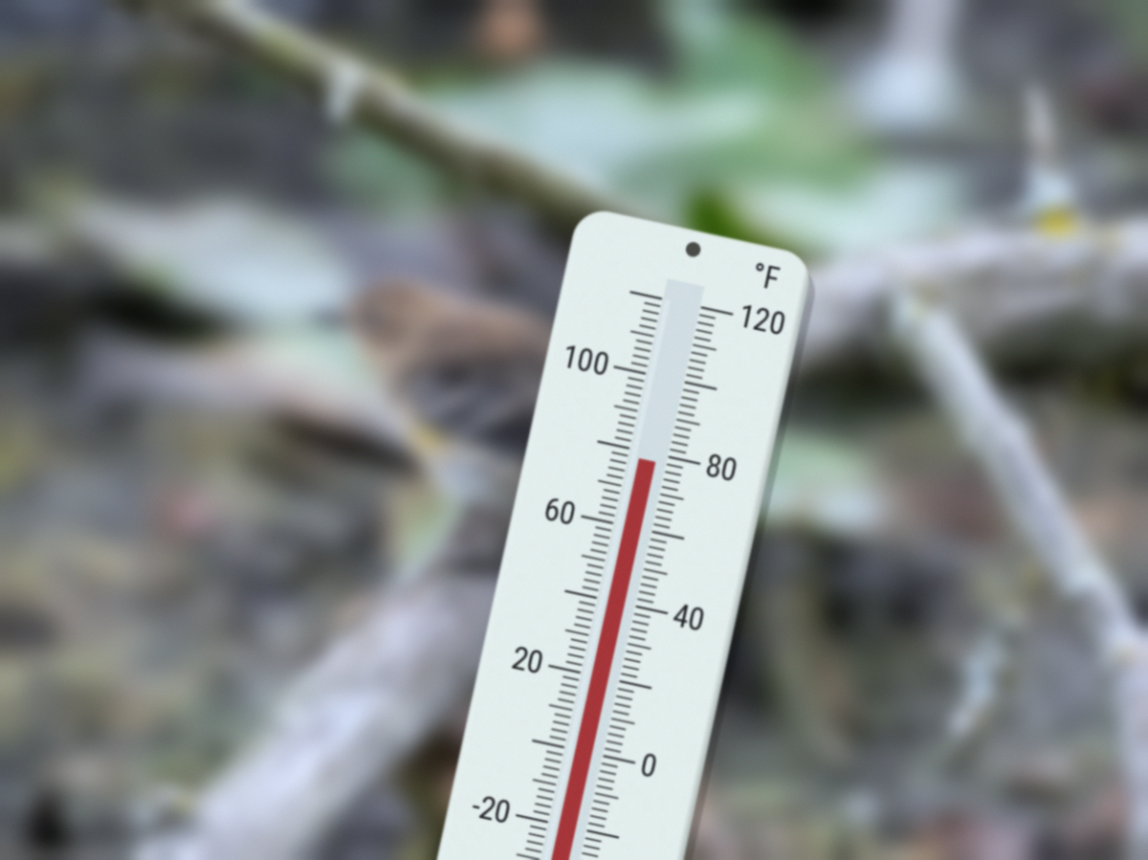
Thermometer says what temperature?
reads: 78 °F
